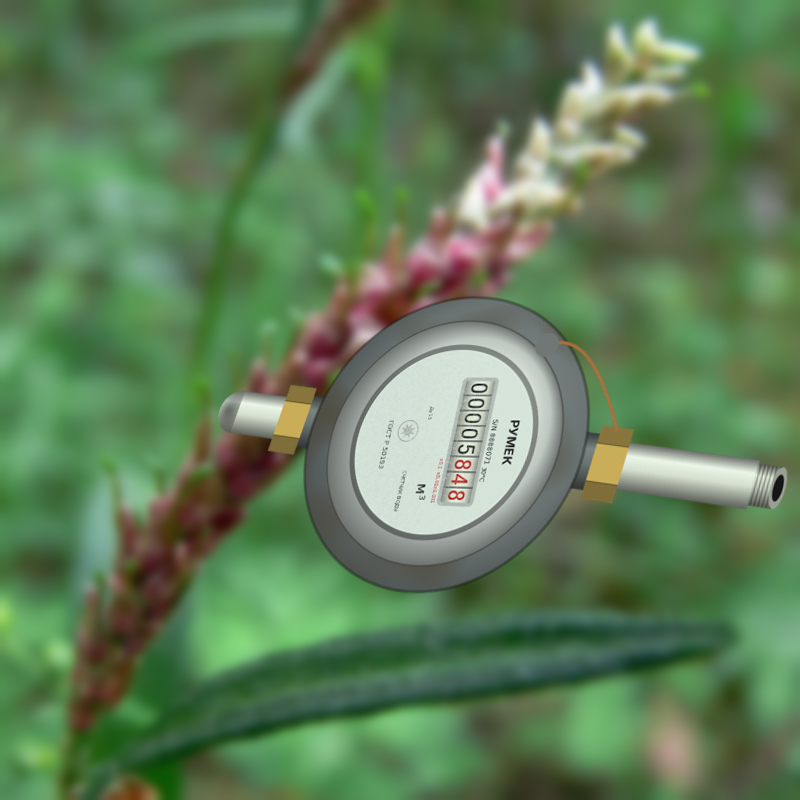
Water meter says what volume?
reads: 5.848 m³
